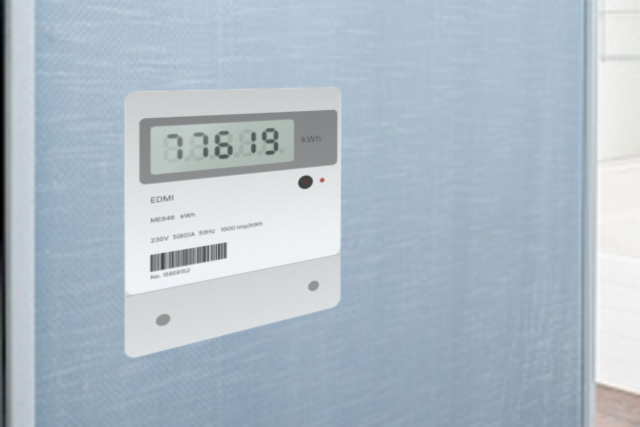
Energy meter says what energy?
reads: 77619 kWh
